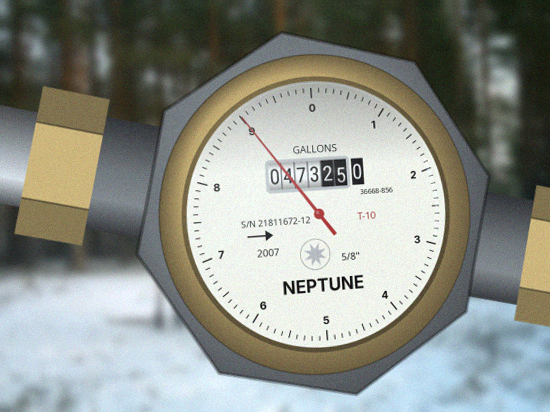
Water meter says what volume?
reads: 473249.0 gal
